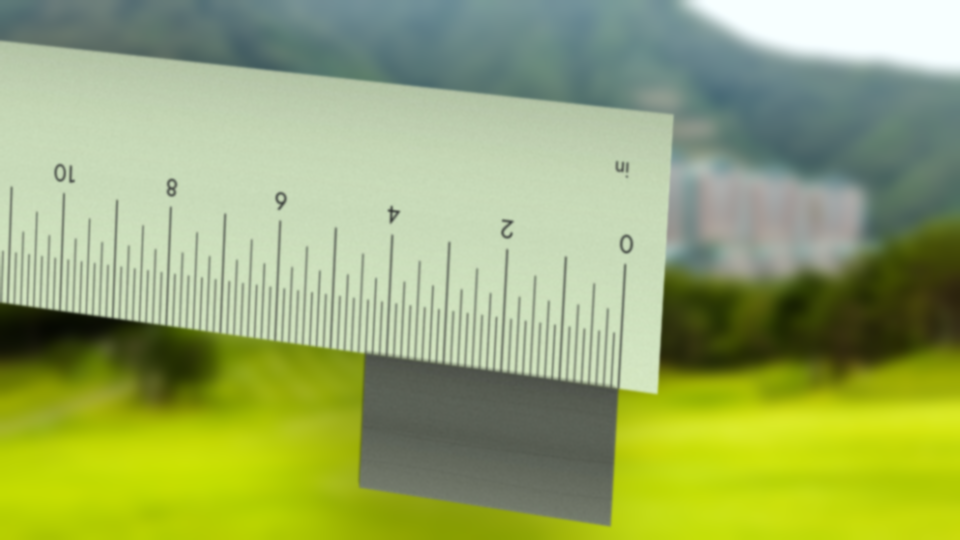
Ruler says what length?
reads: 4.375 in
